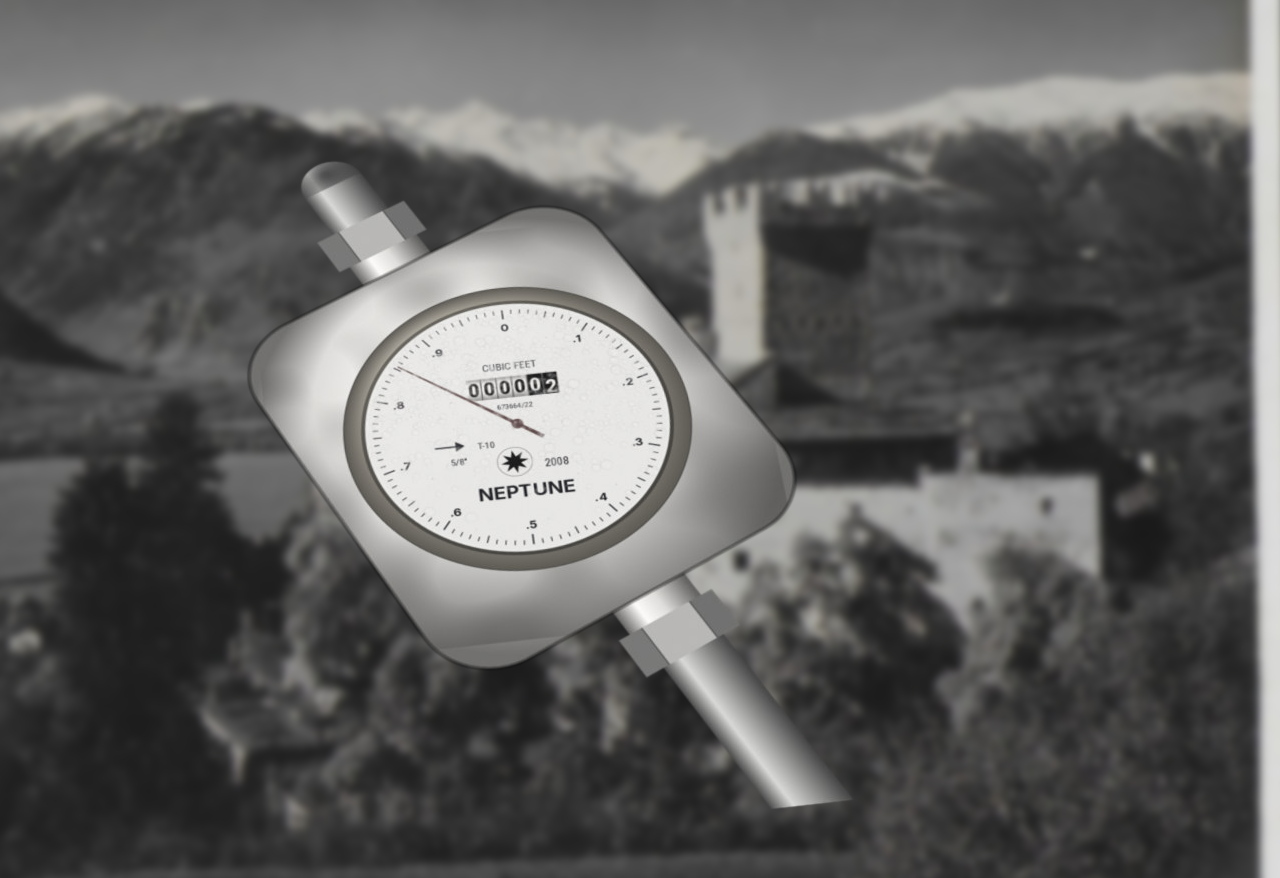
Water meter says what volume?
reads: 1.85 ft³
